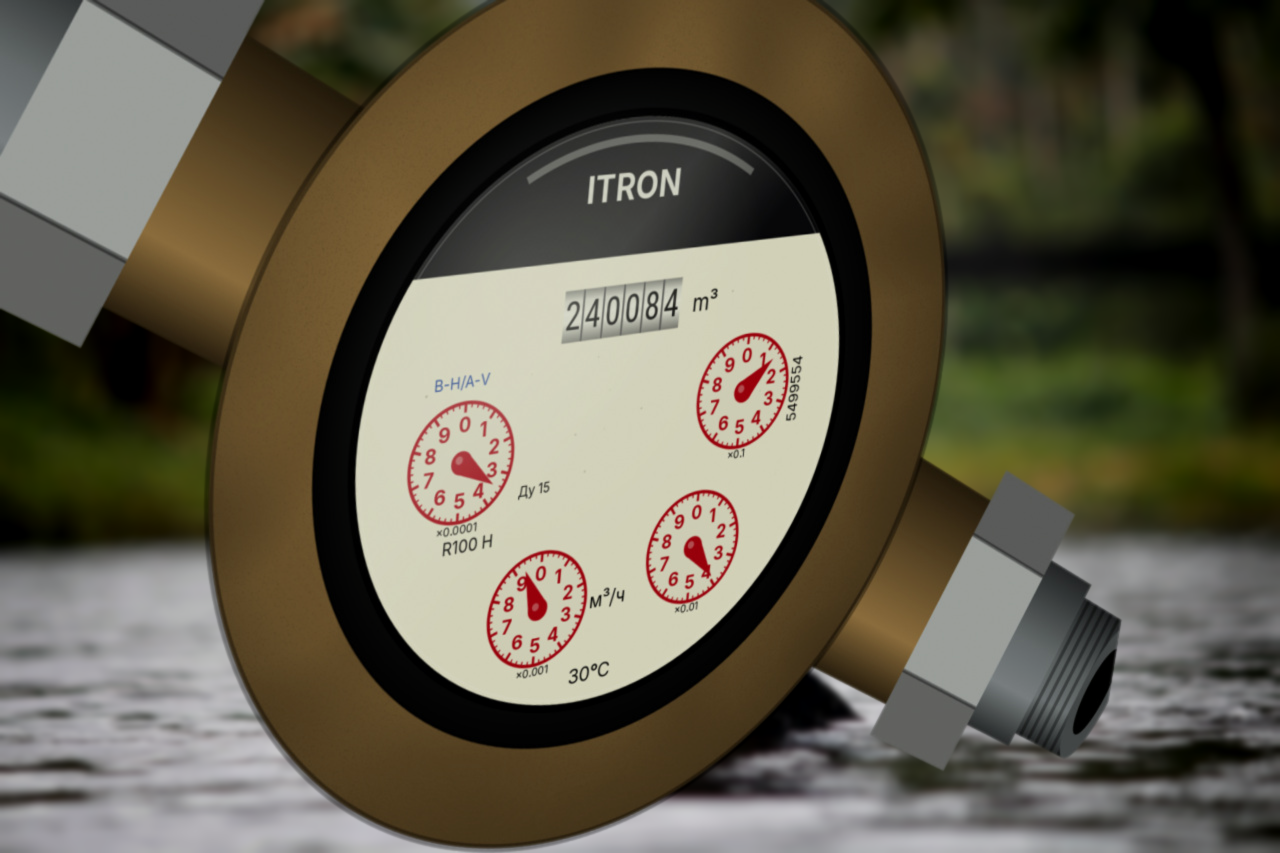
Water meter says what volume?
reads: 240084.1393 m³
